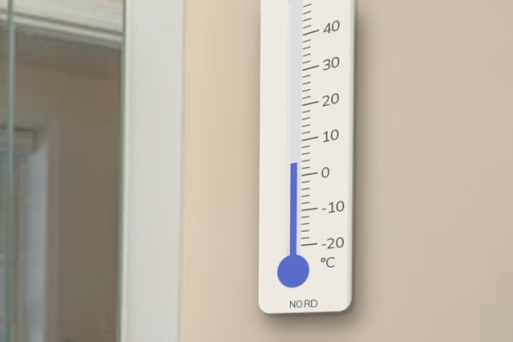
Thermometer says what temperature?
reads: 4 °C
